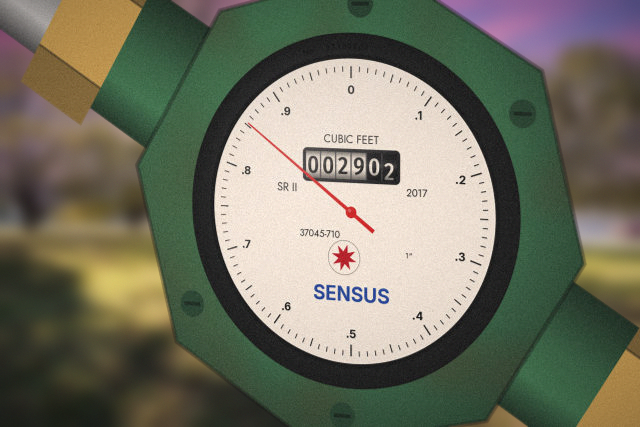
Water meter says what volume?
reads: 2901.85 ft³
